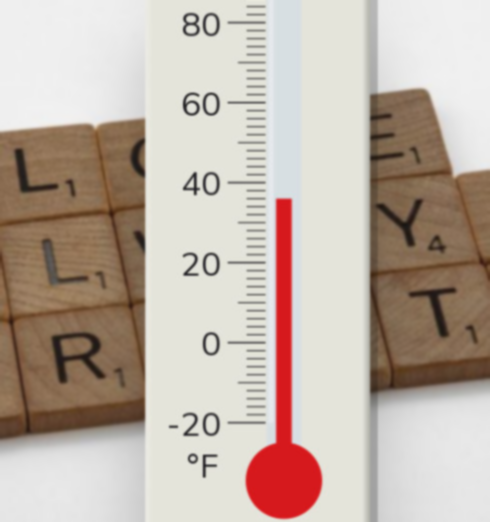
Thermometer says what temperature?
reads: 36 °F
